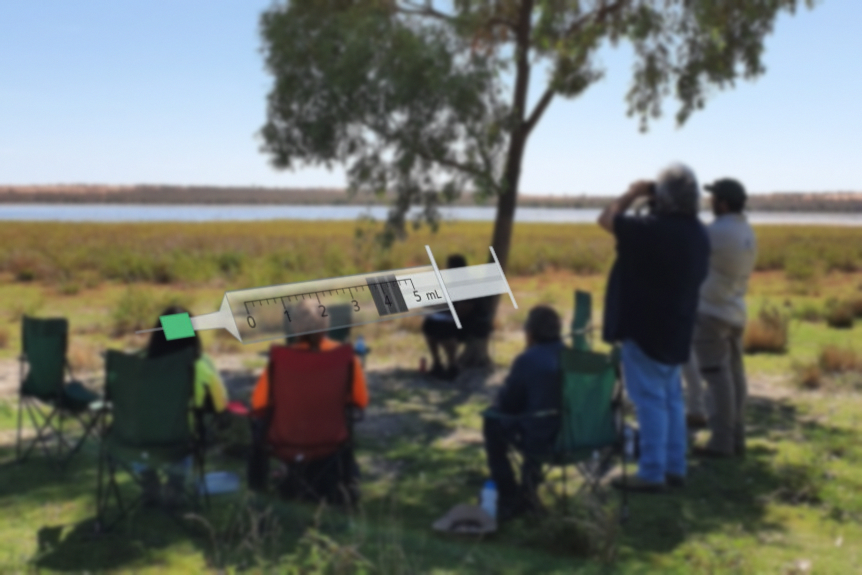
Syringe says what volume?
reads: 3.6 mL
